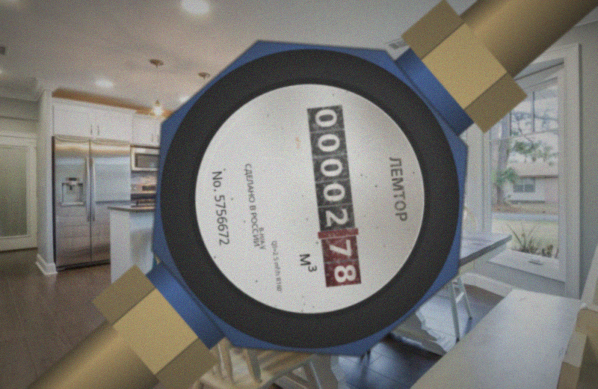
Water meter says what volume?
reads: 2.78 m³
